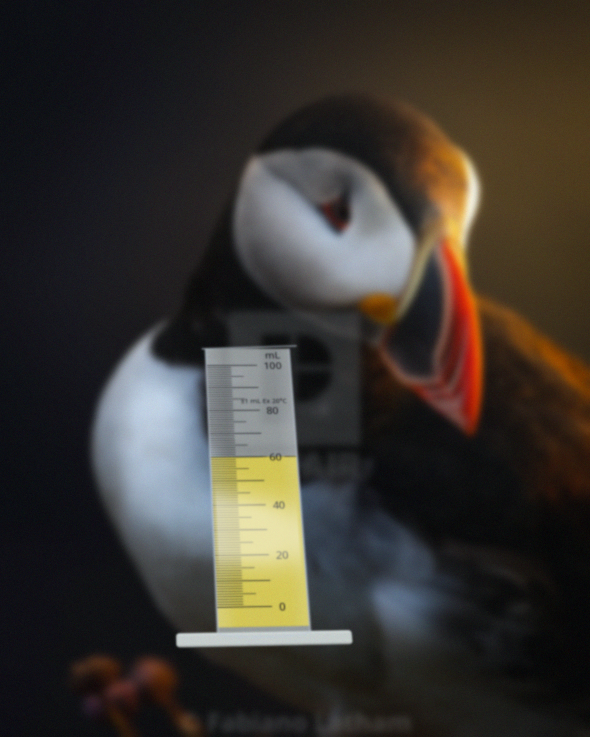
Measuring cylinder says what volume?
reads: 60 mL
